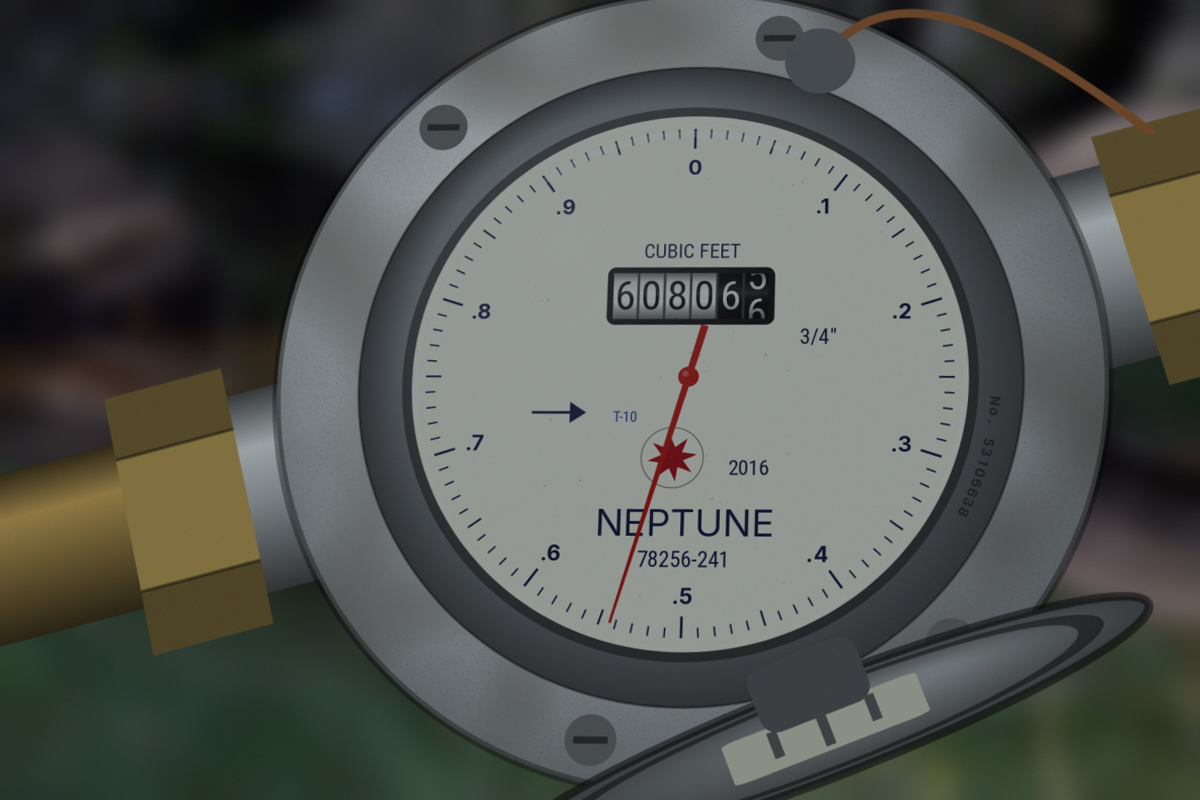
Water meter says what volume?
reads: 608065.54 ft³
